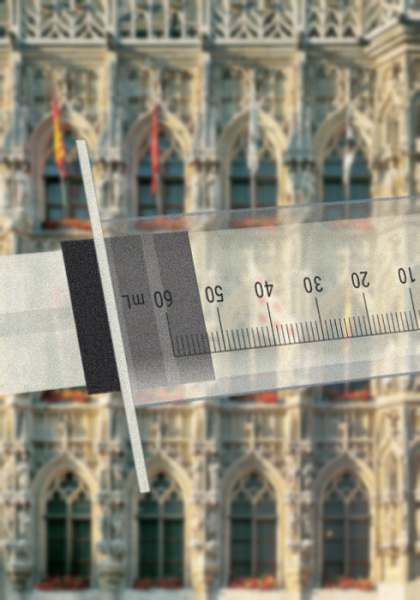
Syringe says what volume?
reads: 53 mL
